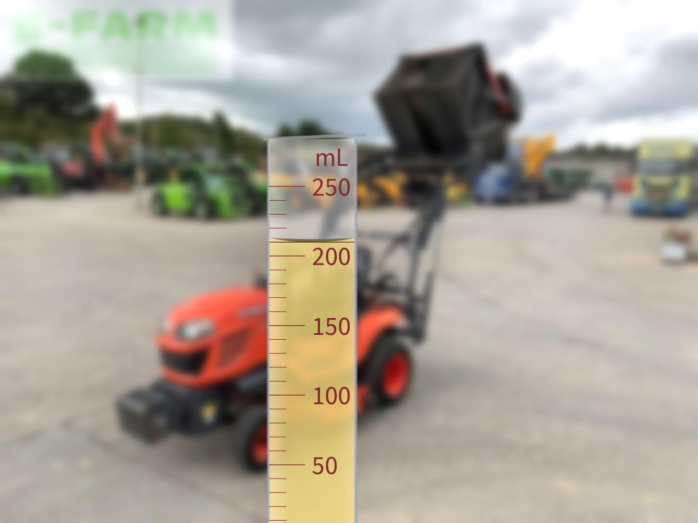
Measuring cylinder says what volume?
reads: 210 mL
